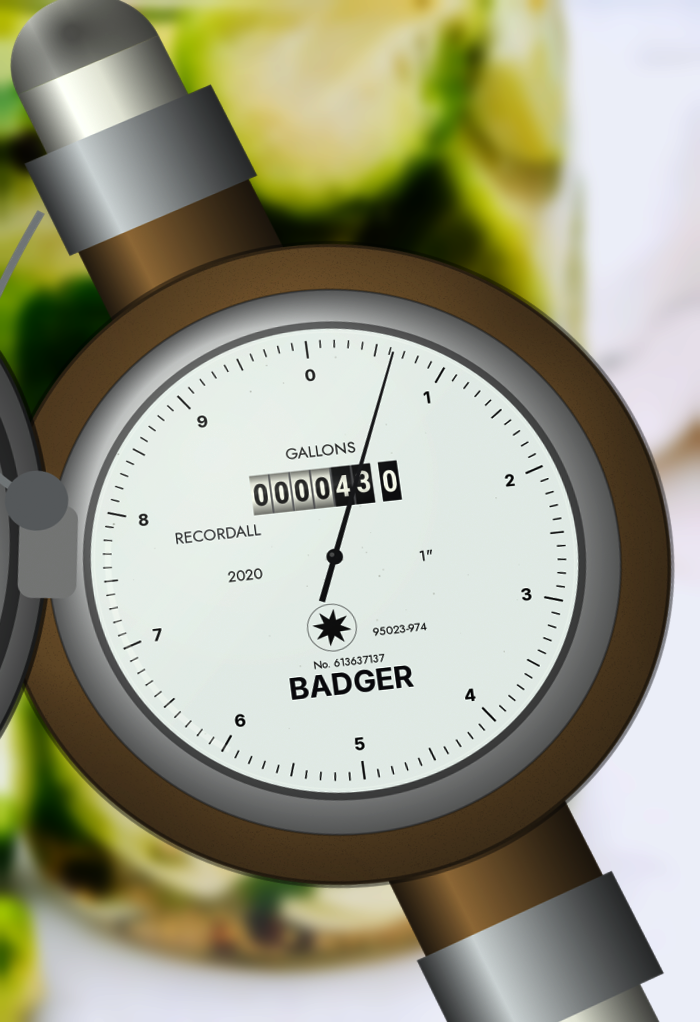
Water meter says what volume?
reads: 430.6 gal
